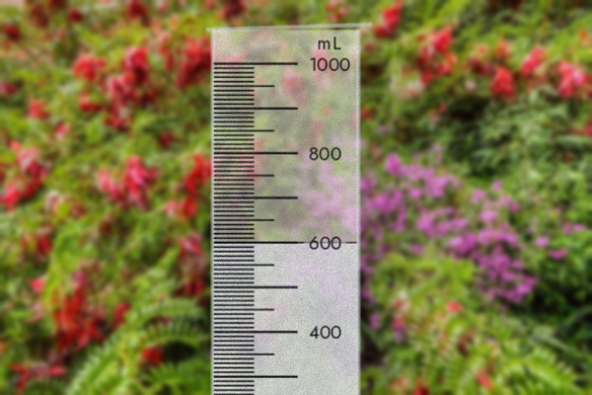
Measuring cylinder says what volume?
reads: 600 mL
